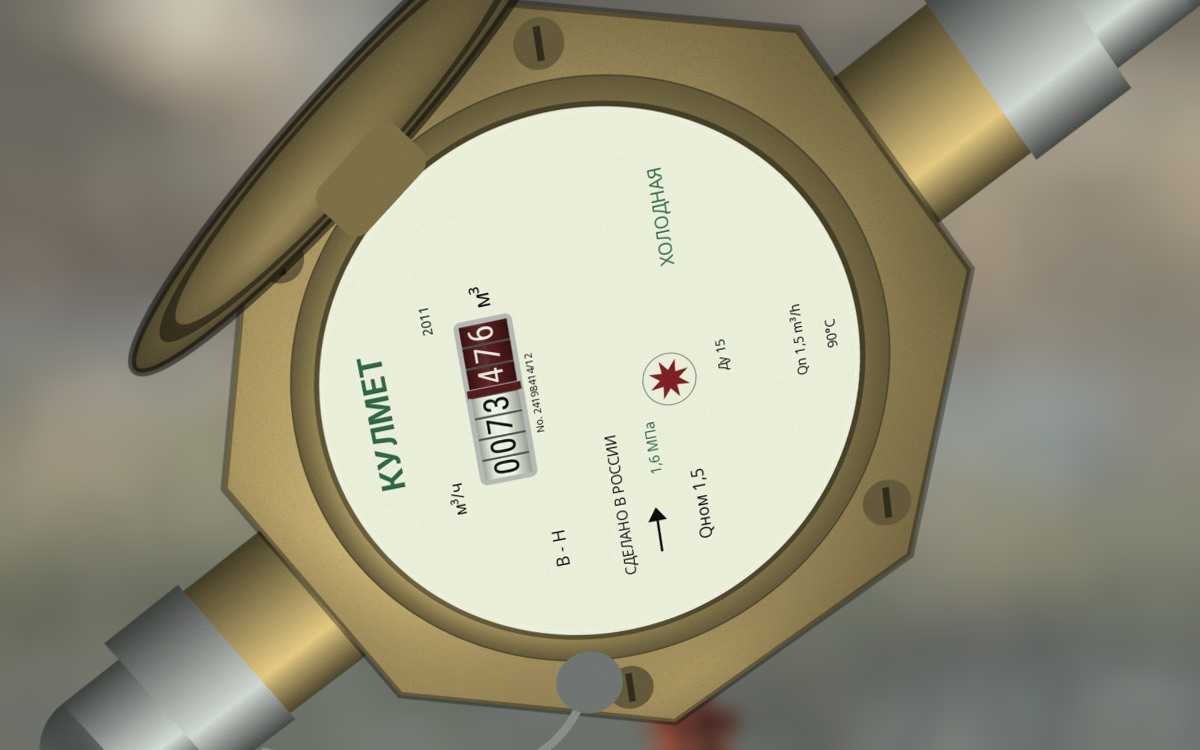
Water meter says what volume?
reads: 73.476 m³
